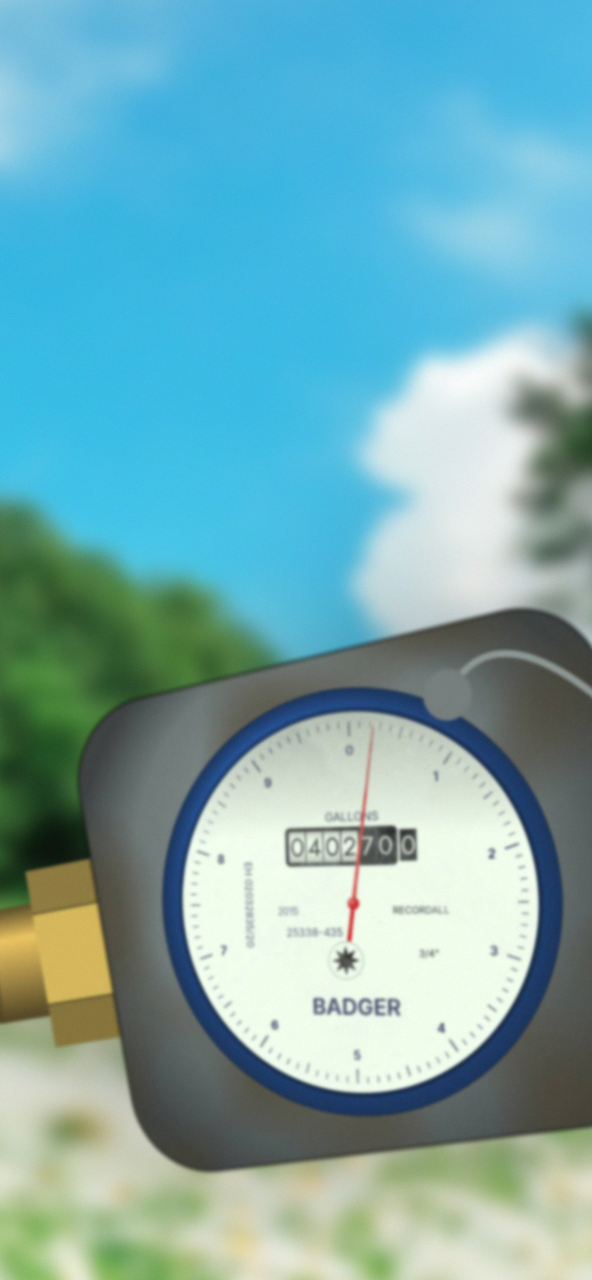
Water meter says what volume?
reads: 402700.2 gal
